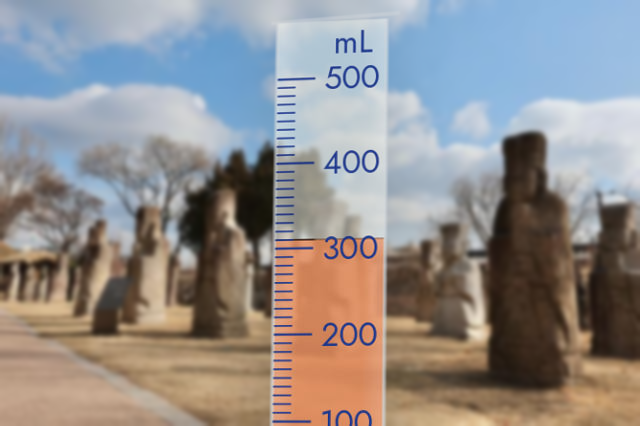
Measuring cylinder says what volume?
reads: 310 mL
